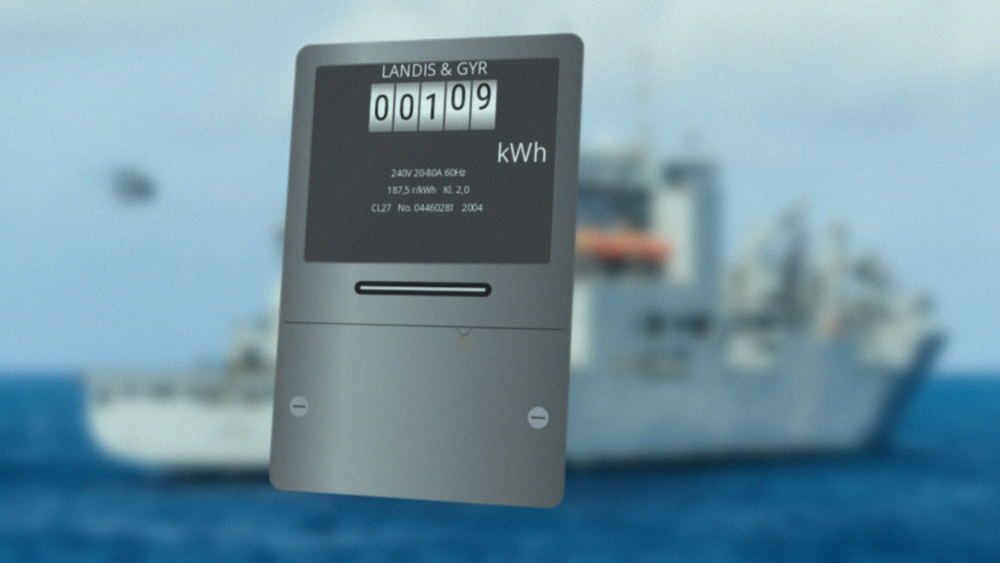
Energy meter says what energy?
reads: 109 kWh
